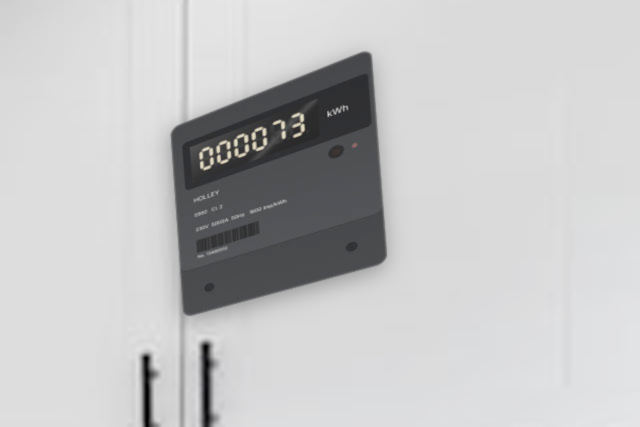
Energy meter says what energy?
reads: 73 kWh
